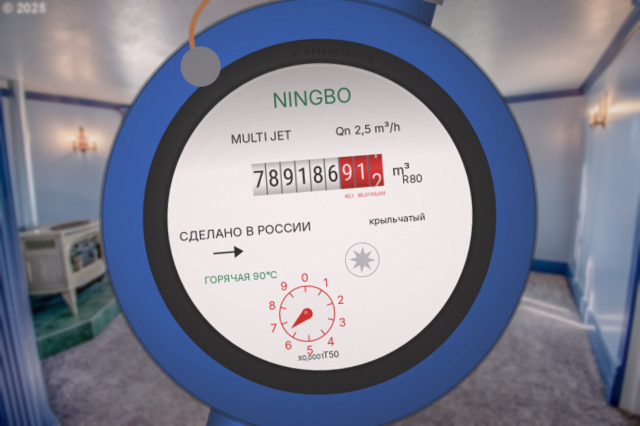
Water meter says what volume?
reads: 789186.9116 m³
